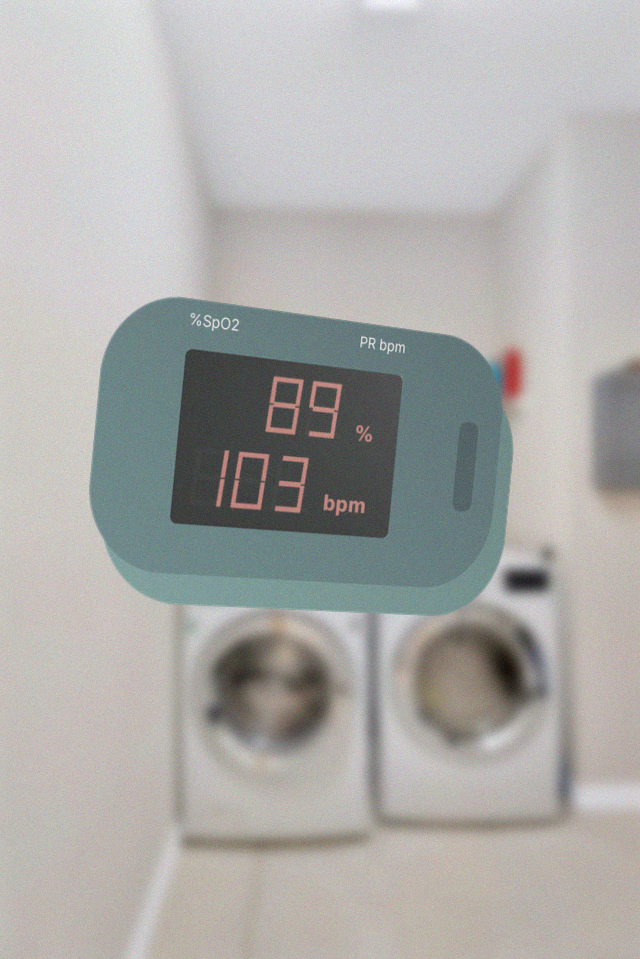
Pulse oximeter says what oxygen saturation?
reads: 89 %
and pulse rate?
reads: 103 bpm
